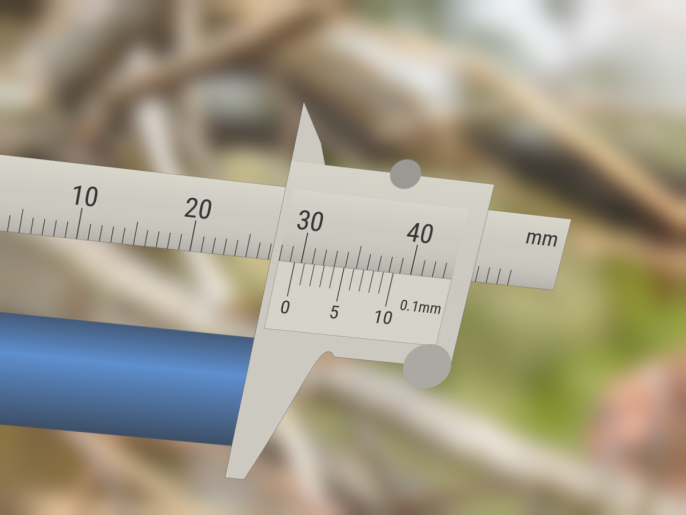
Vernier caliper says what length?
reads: 29.4 mm
